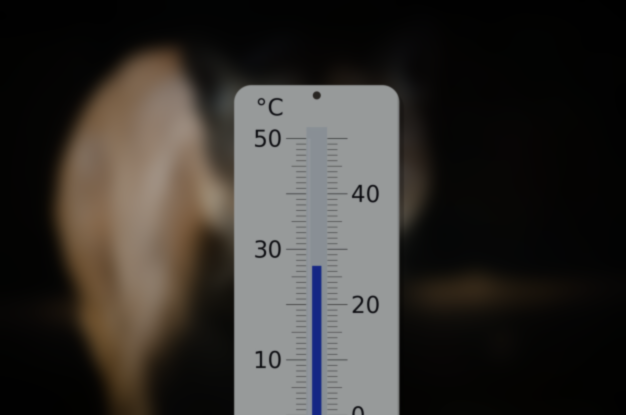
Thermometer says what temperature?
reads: 27 °C
